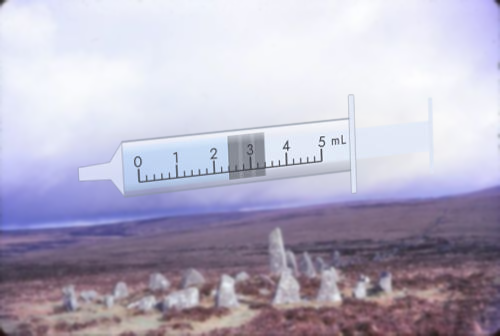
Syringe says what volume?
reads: 2.4 mL
